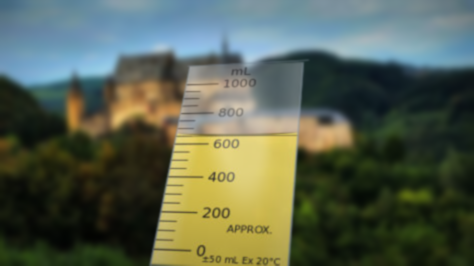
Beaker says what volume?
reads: 650 mL
